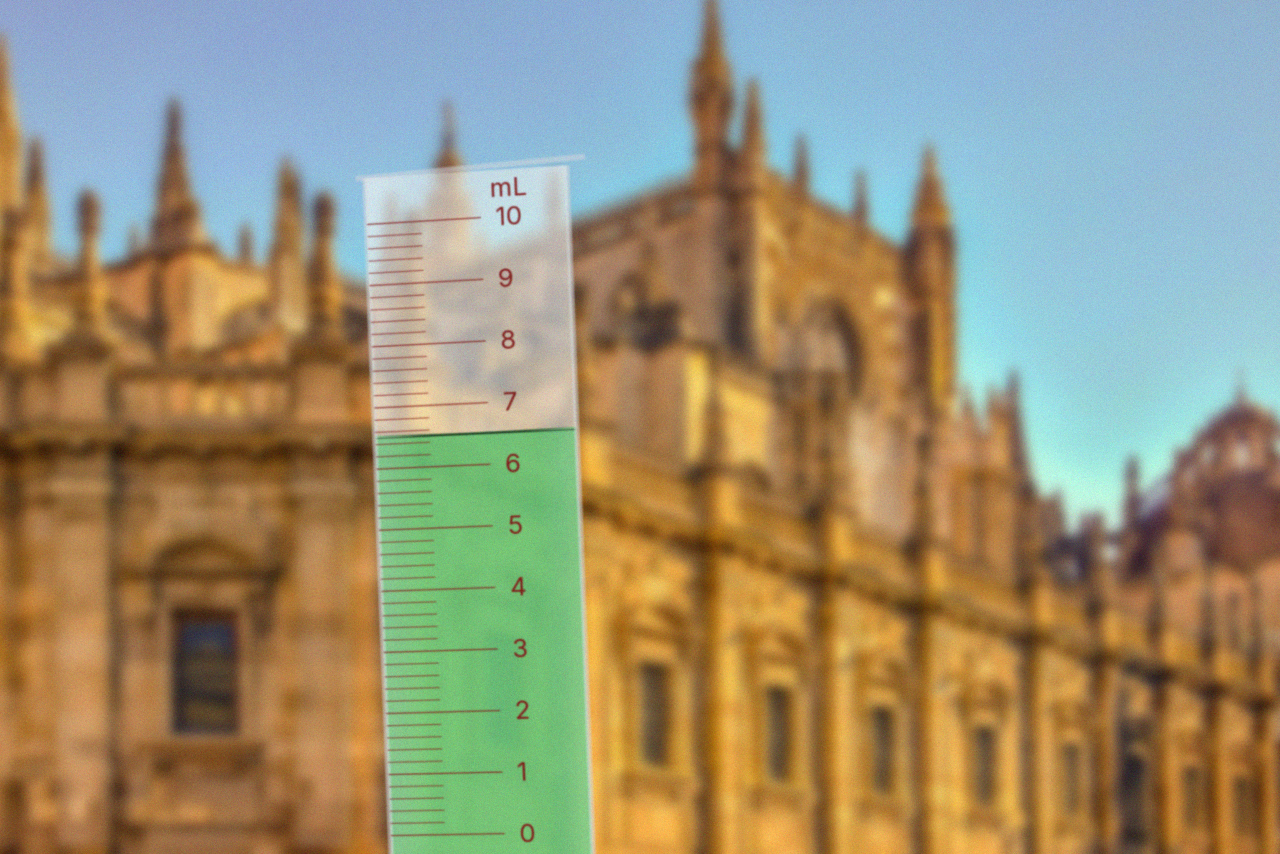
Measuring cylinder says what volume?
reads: 6.5 mL
